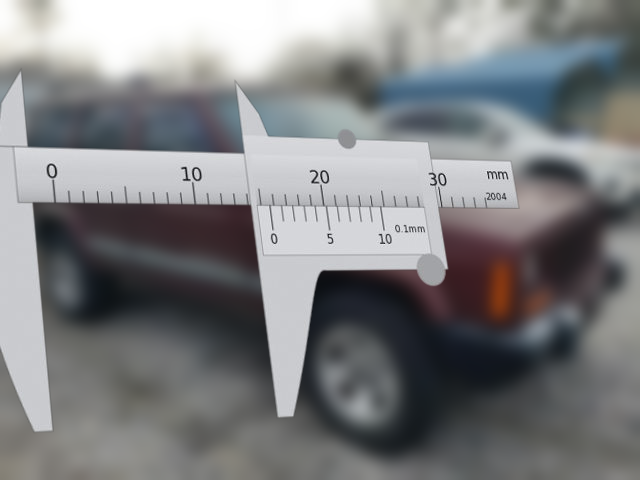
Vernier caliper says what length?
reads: 15.7 mm
